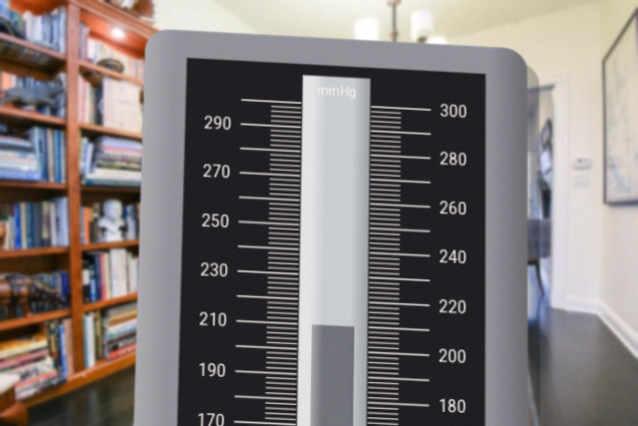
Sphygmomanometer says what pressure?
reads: 210 mmHg
